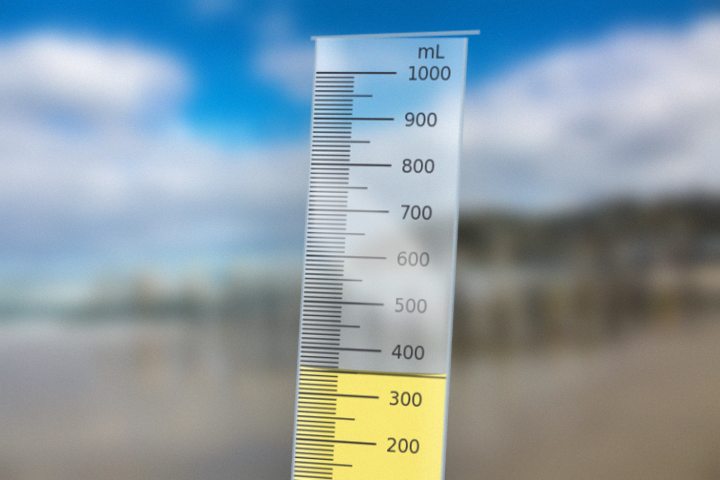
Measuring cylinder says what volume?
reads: 350 mL
